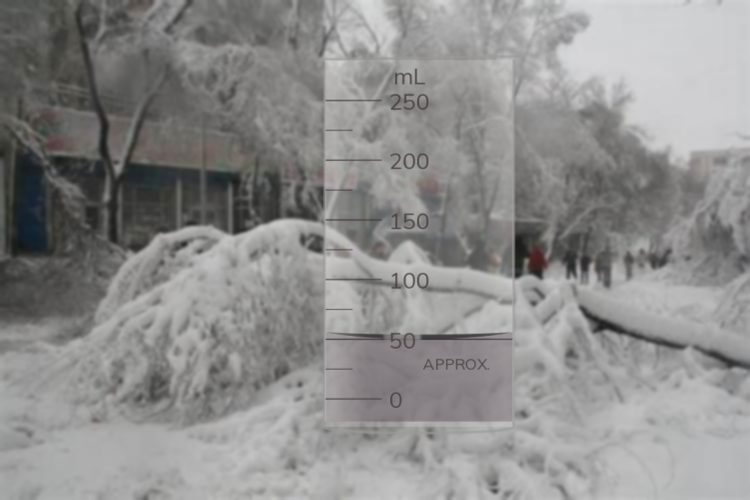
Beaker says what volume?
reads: 50 mL
